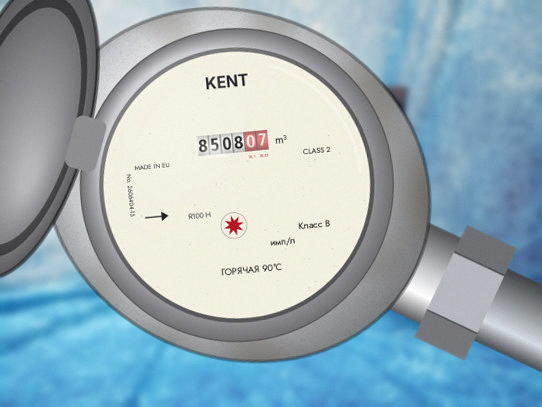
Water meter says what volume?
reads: 8508.07 m³
